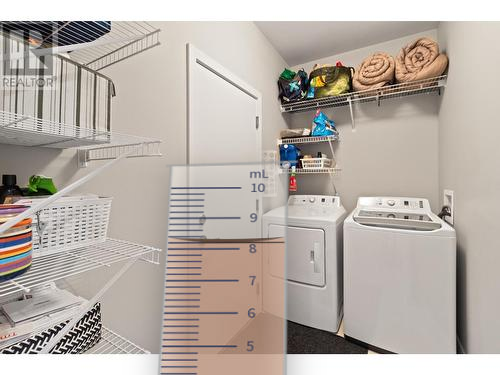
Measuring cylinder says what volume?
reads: 8.2 mL
